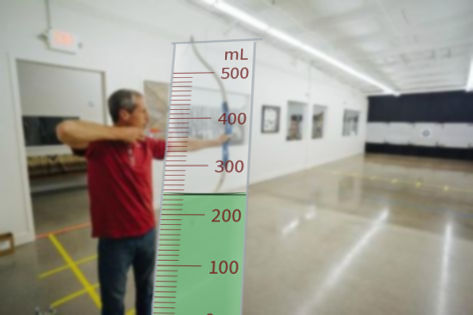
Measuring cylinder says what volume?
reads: 240 mL
